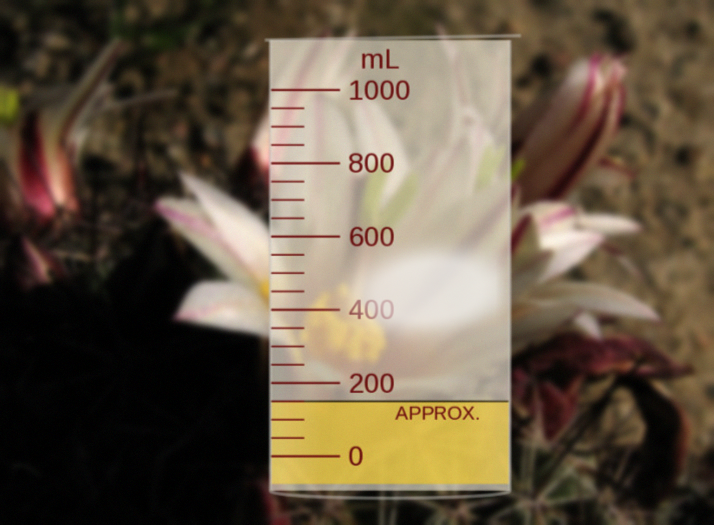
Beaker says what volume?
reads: 150 mL
